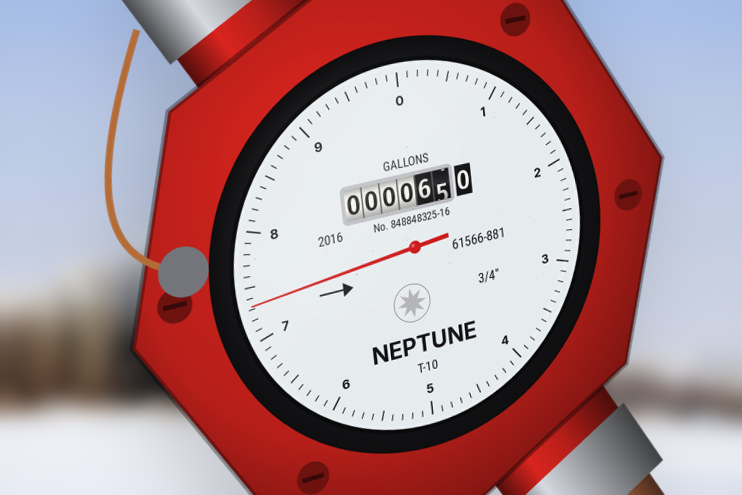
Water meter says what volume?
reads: 647.3 gal
